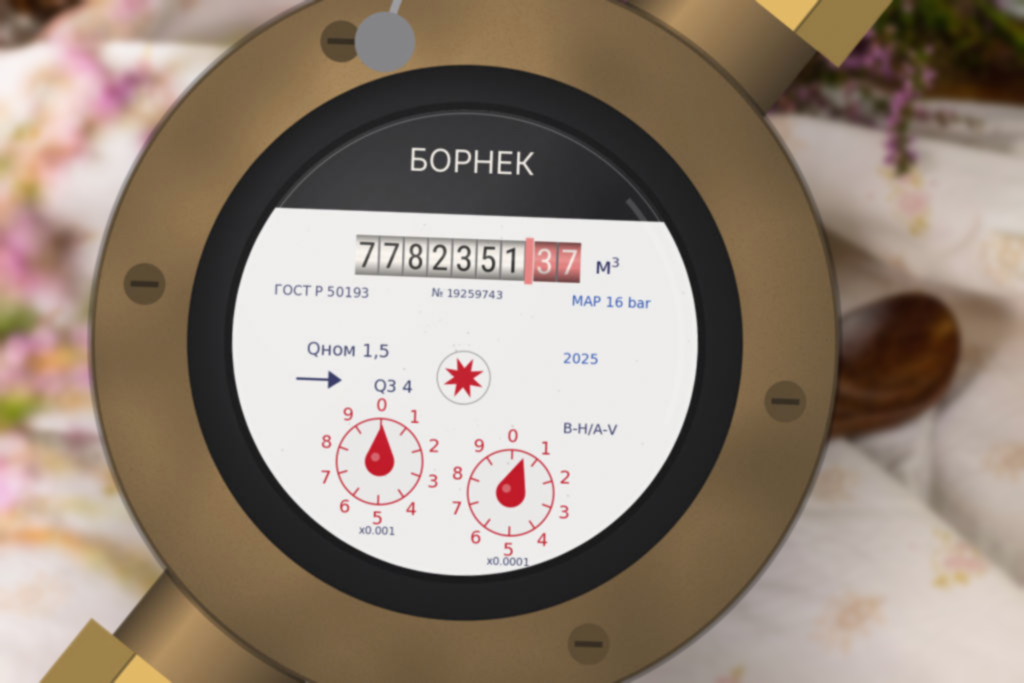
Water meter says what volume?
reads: 7782351.3700 m³
